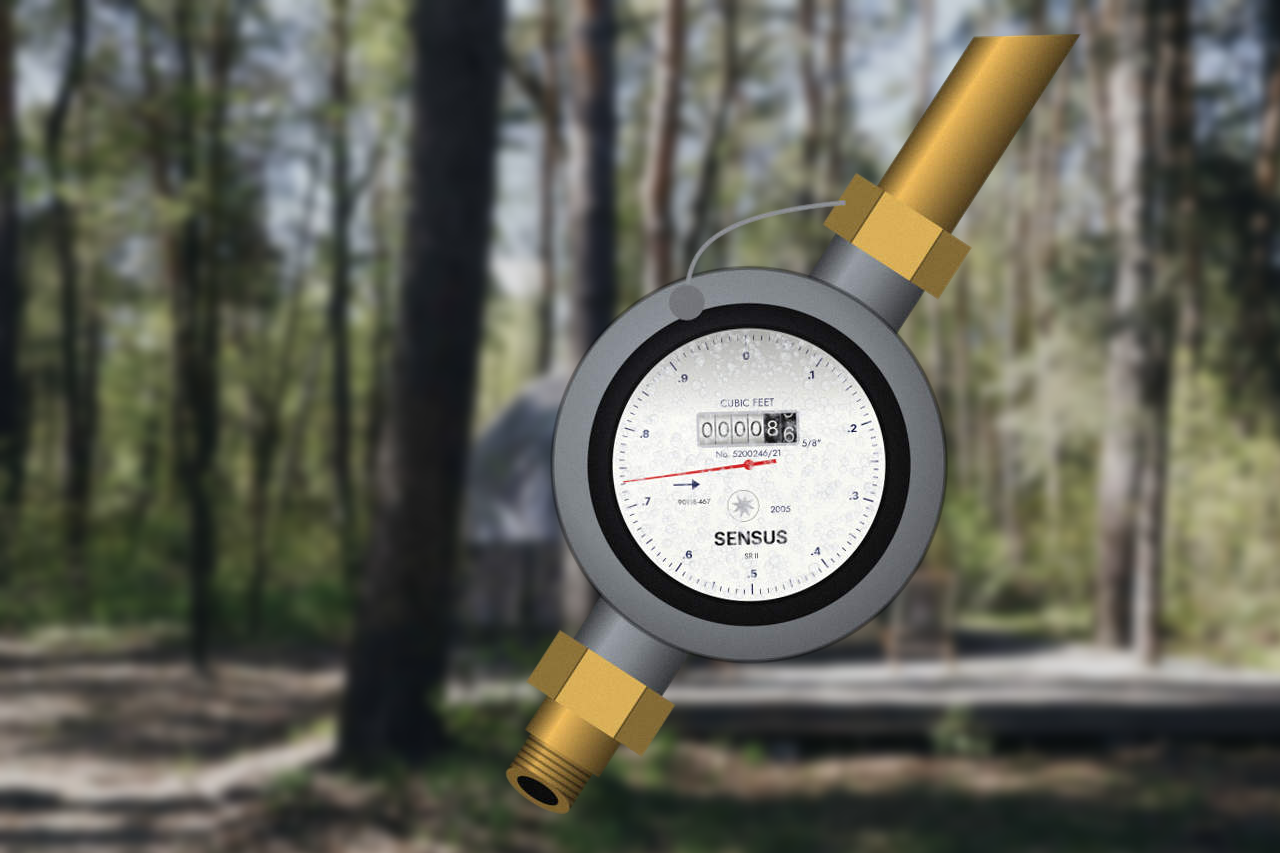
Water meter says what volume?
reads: 85.73 ft³
